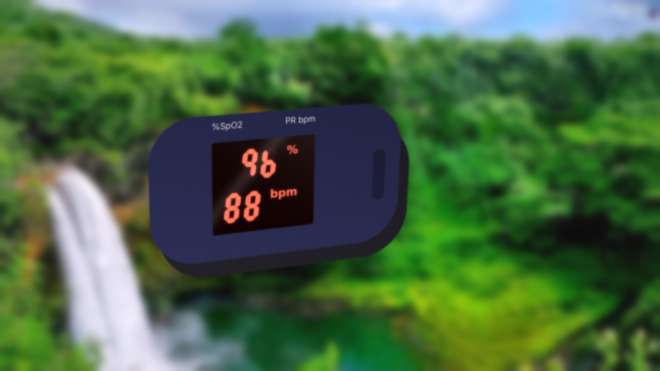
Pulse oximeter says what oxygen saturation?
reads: 96 %
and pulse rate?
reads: 88 bpm
